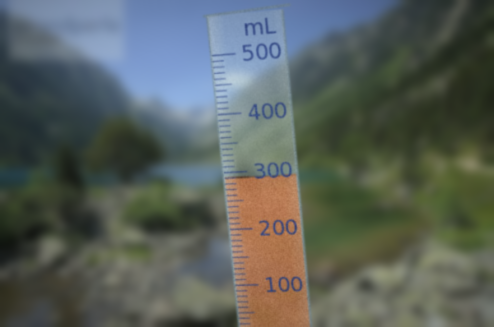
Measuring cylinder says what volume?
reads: 290 mL
